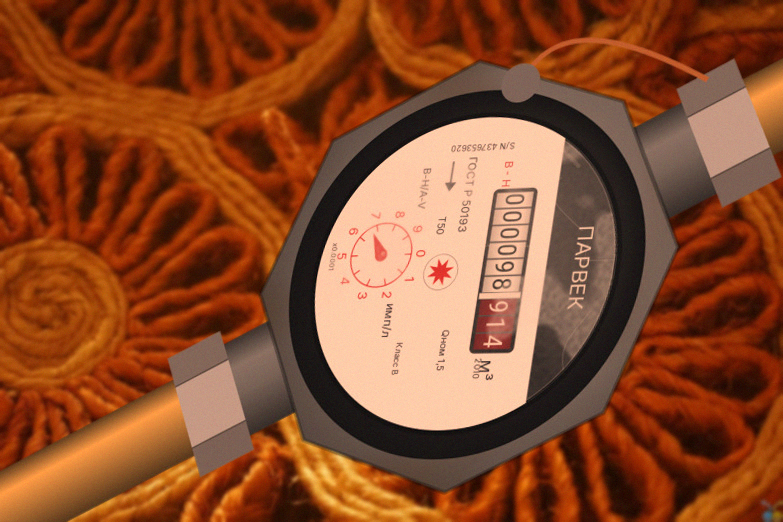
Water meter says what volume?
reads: 98.9146 m³
